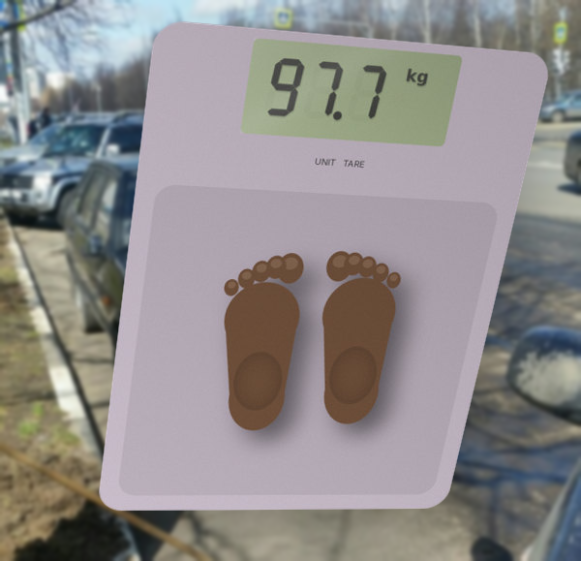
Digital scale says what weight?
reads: 97.7 kg
